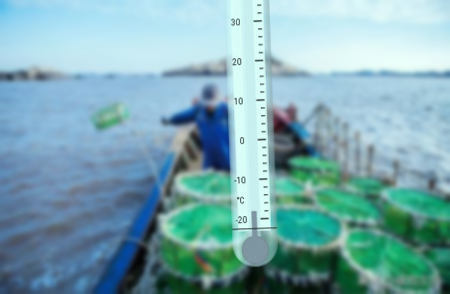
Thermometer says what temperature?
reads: -18 °C
